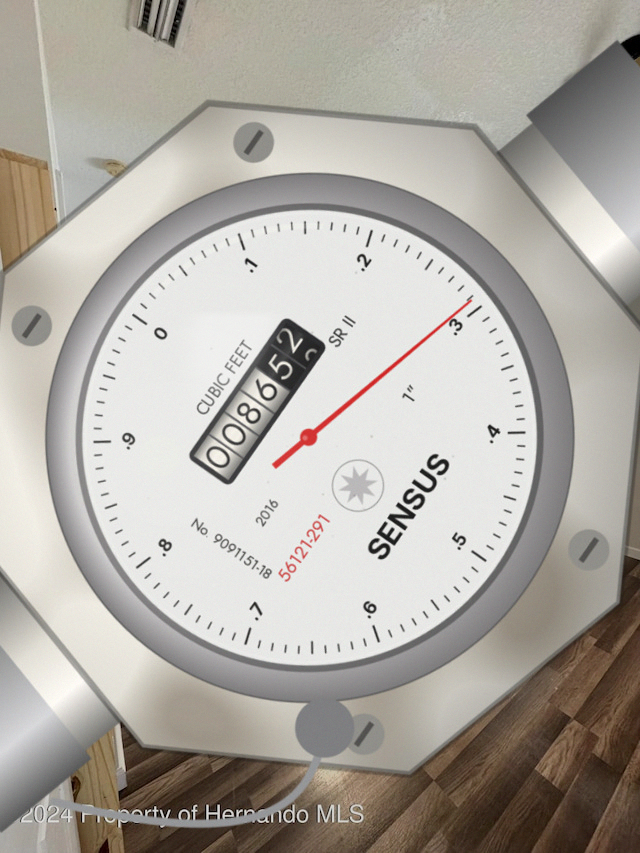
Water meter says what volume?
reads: 8652.29 ft³
